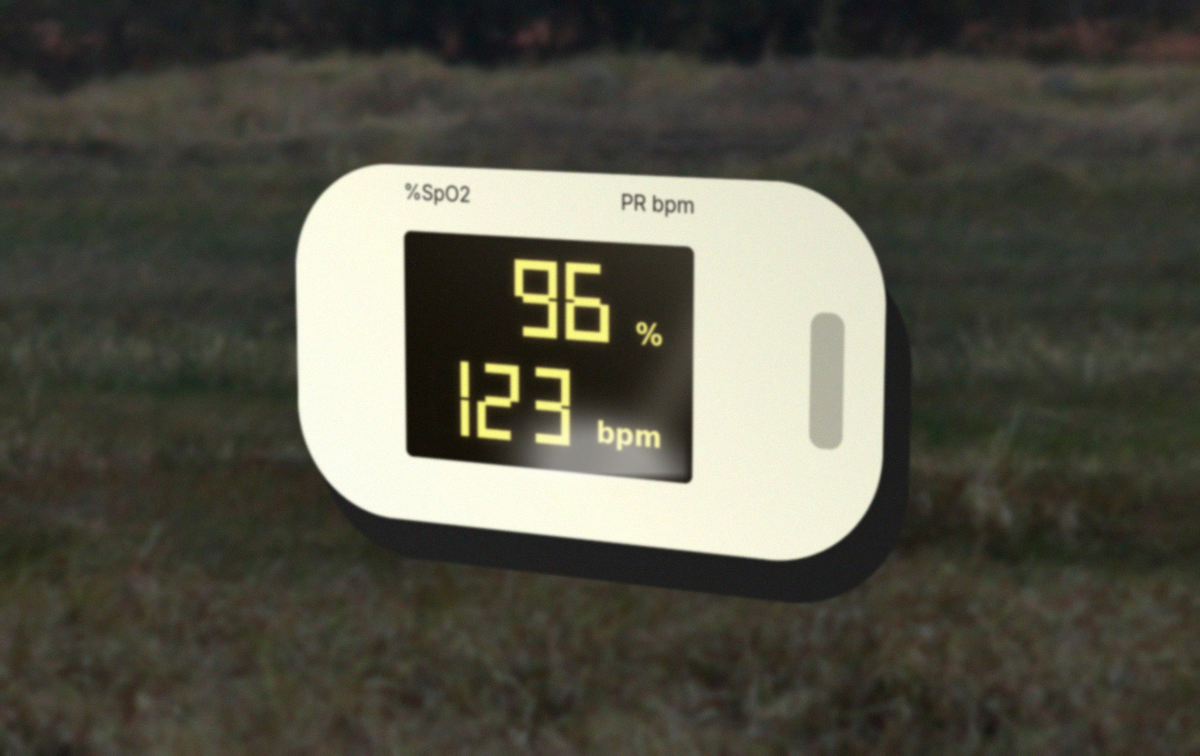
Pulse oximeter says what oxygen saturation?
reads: 96 %
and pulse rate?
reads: 123 bpm
